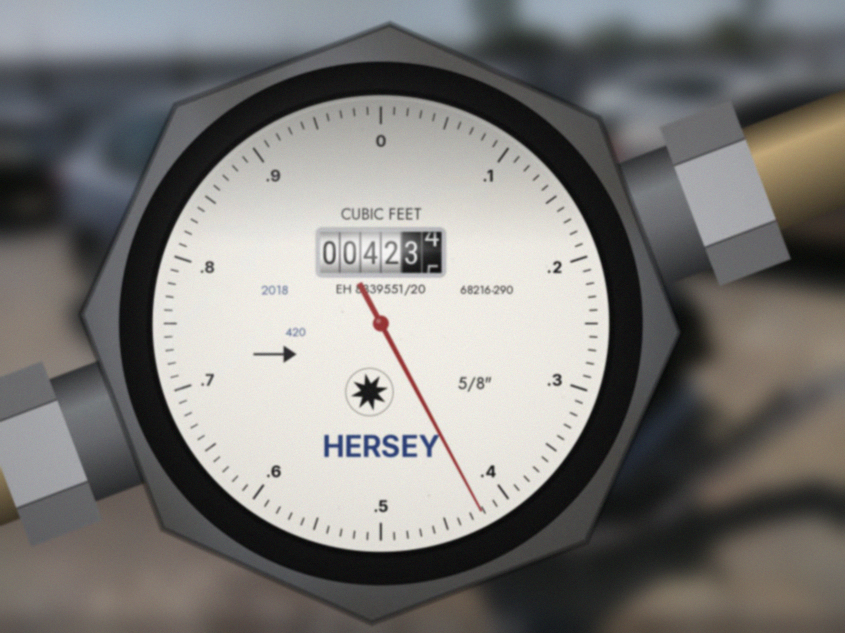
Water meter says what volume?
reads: 4234.42 ft³
